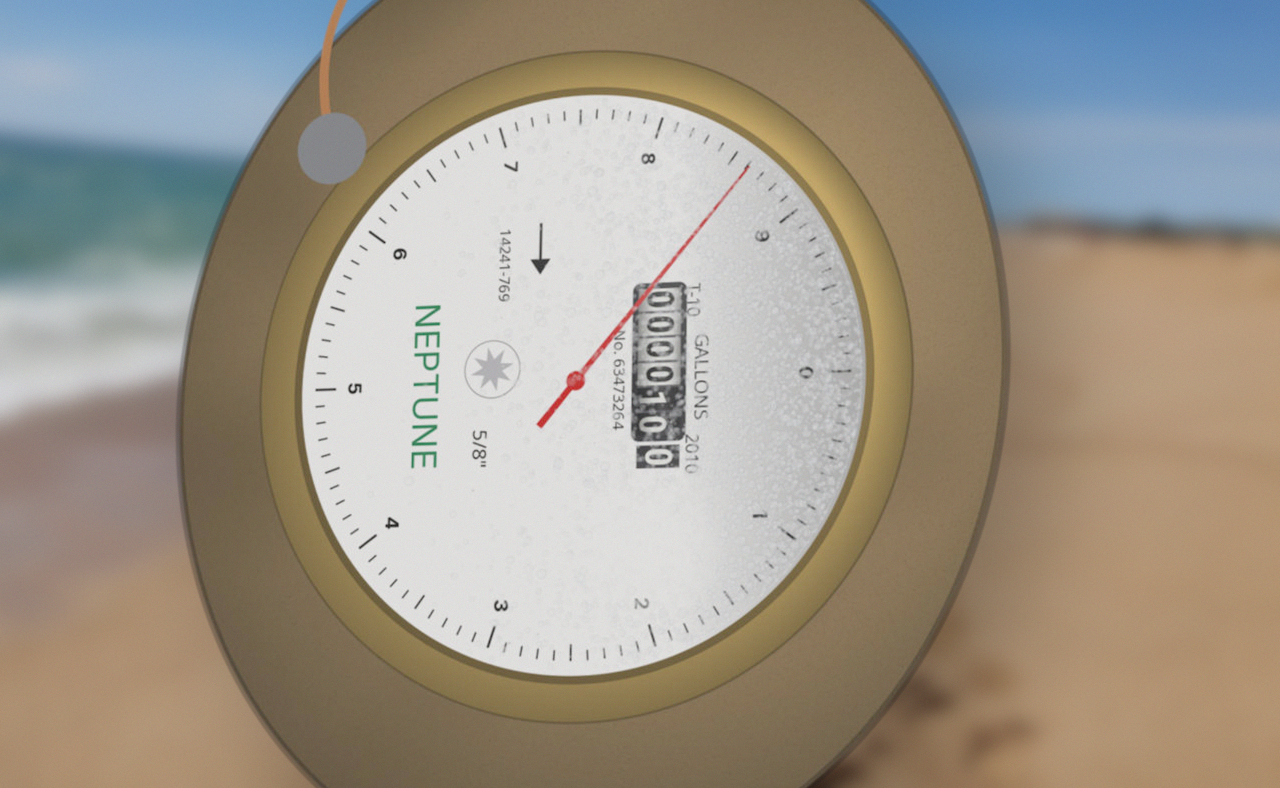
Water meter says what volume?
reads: 98.6 gal
